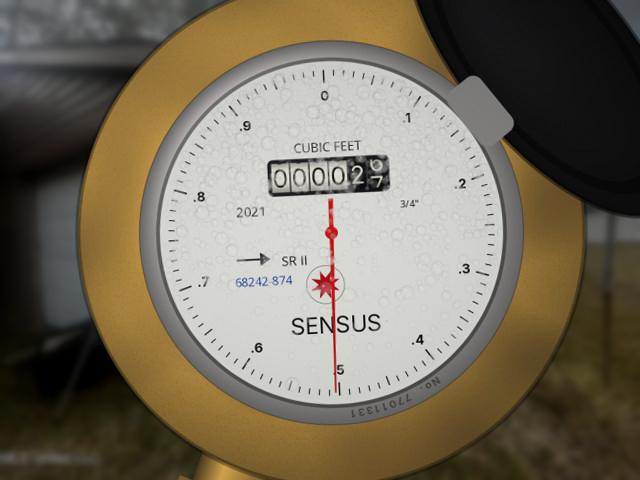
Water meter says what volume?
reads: 26.50 ft³
